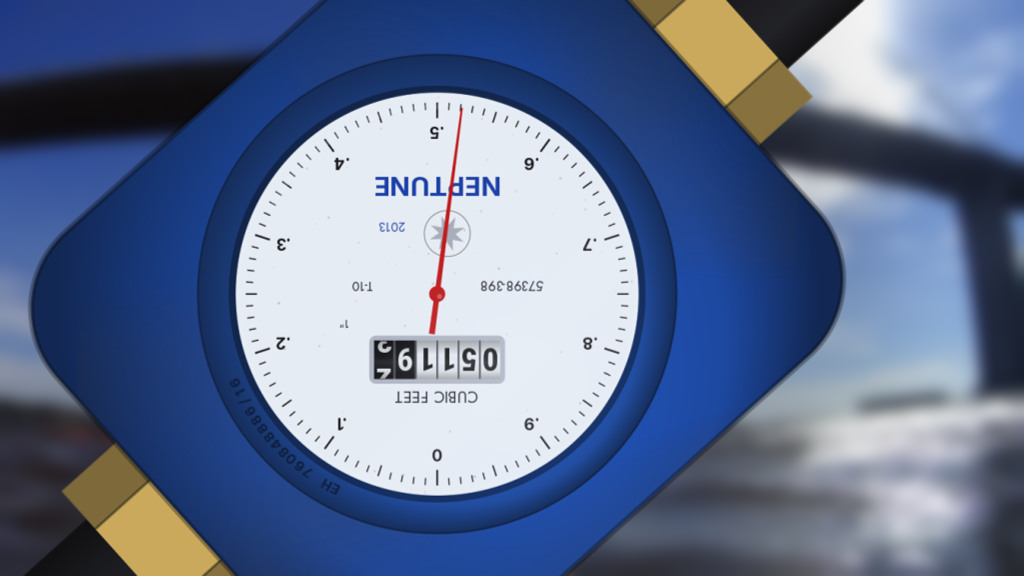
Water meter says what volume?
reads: 51192.52 ft³
